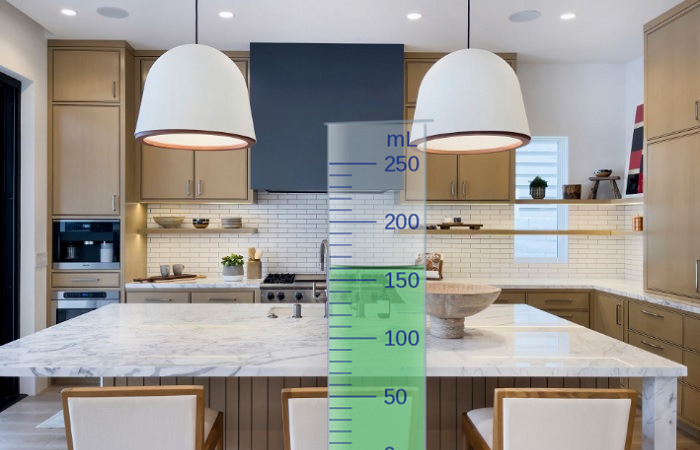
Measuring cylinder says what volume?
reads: 160 mL
